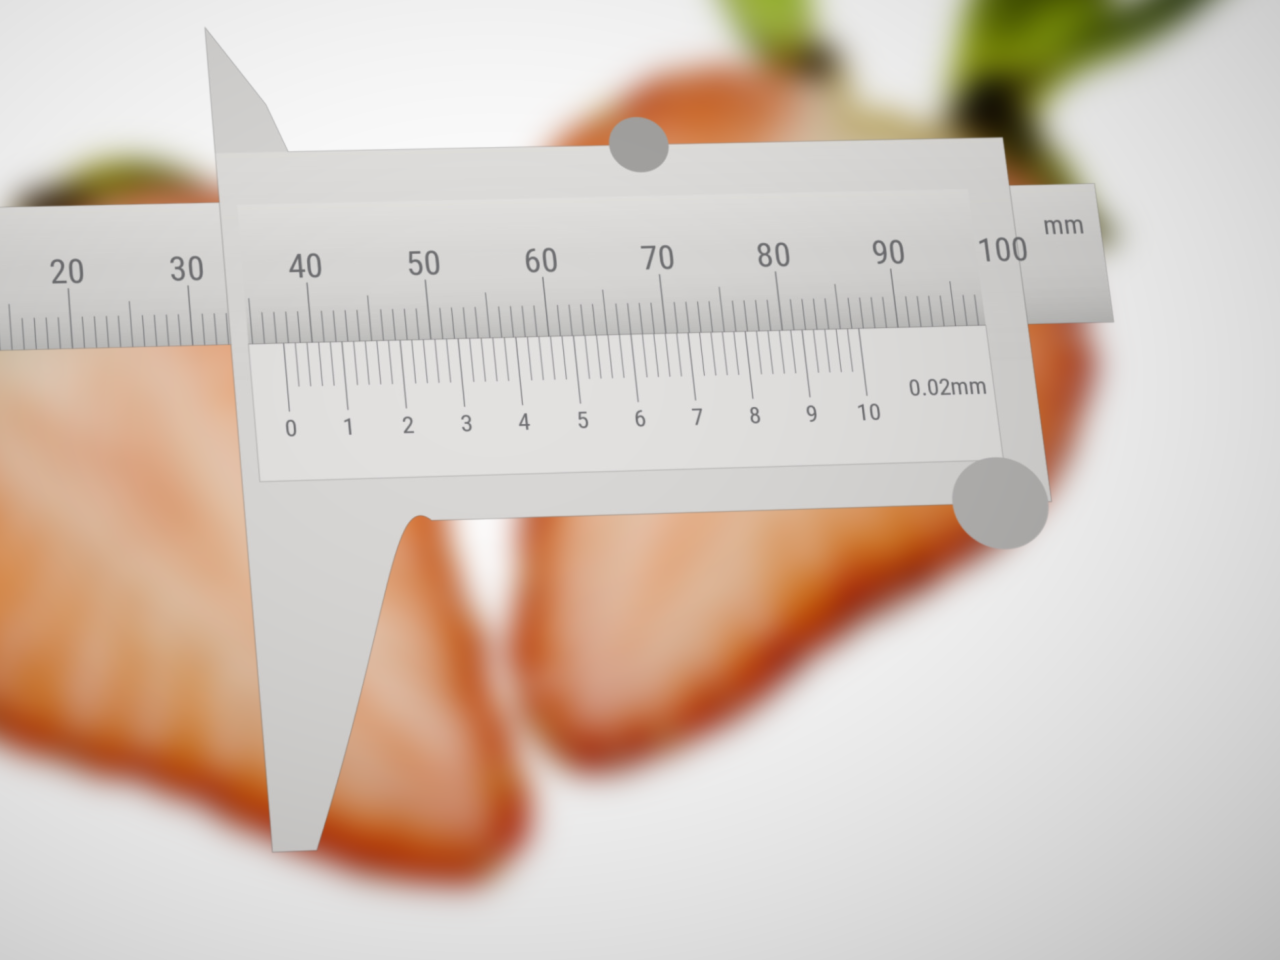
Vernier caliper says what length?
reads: 37.6 mm
